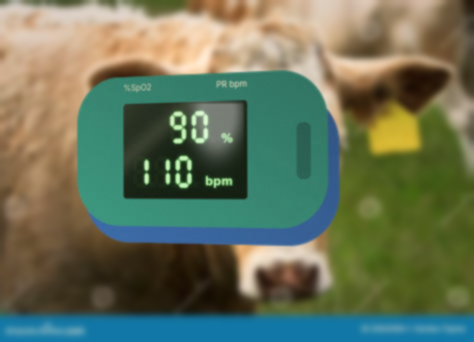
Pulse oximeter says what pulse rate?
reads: 110 bpm
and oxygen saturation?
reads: 90 %
